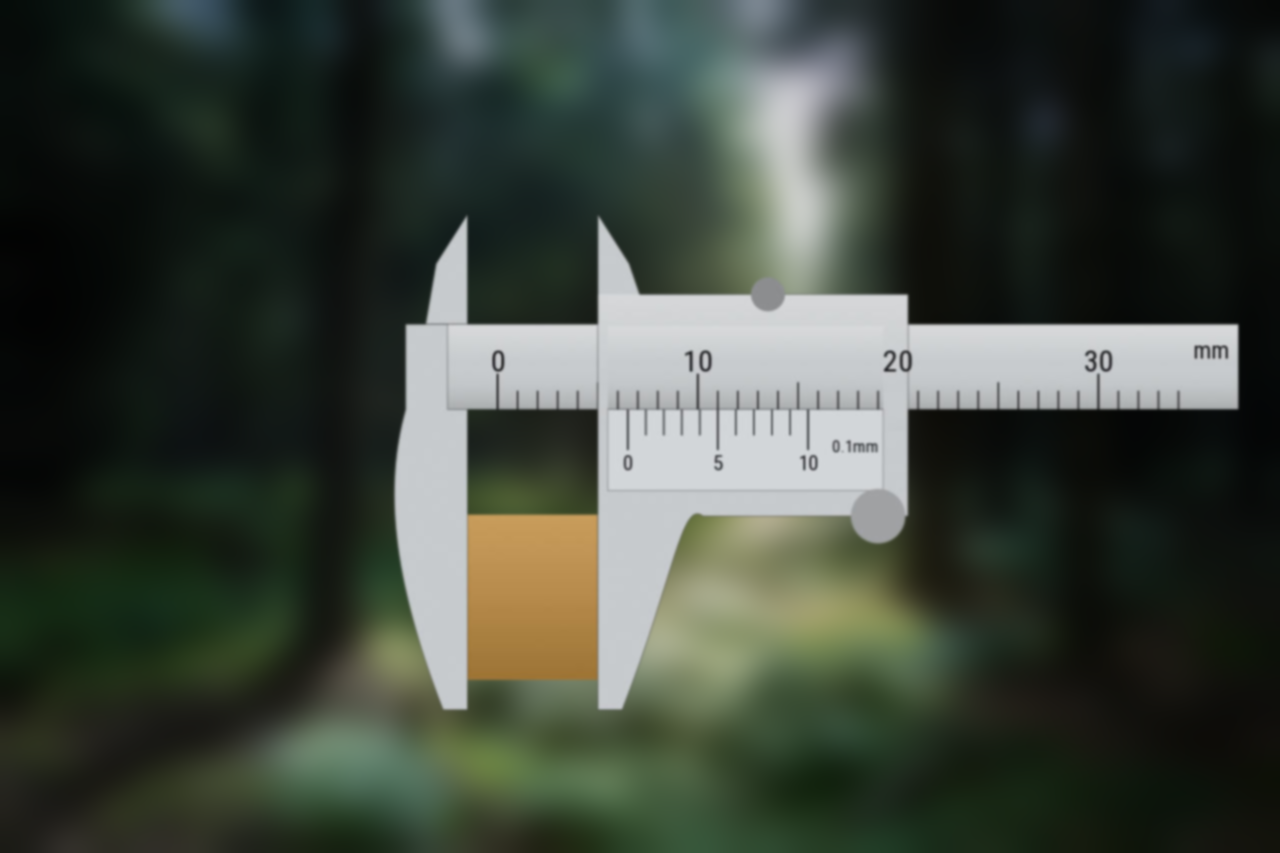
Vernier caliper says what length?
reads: 6.5 mm
